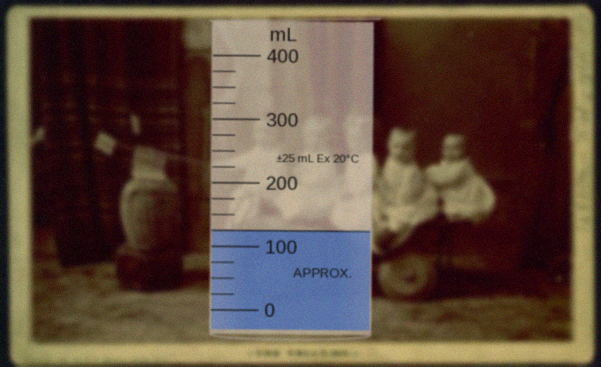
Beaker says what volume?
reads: 125 mL
